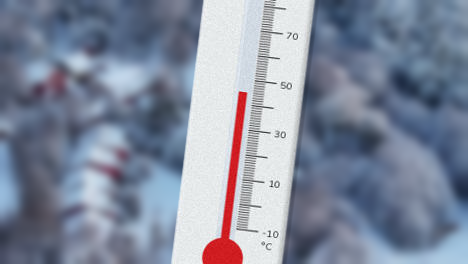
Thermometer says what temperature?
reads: 45 °C
